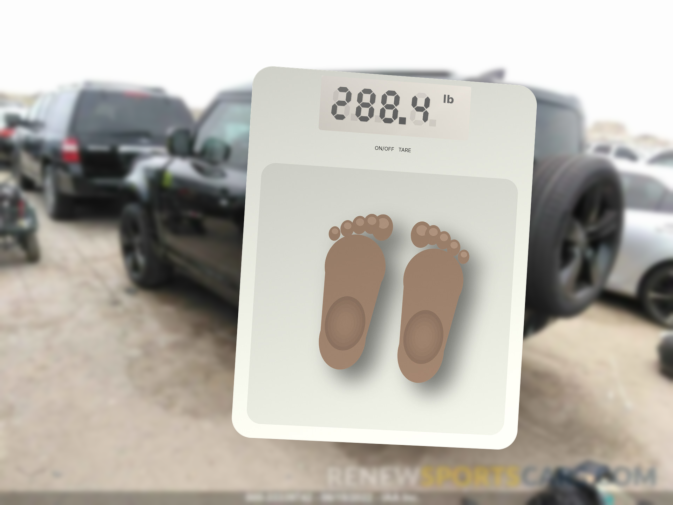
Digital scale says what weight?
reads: 288.4 lb
